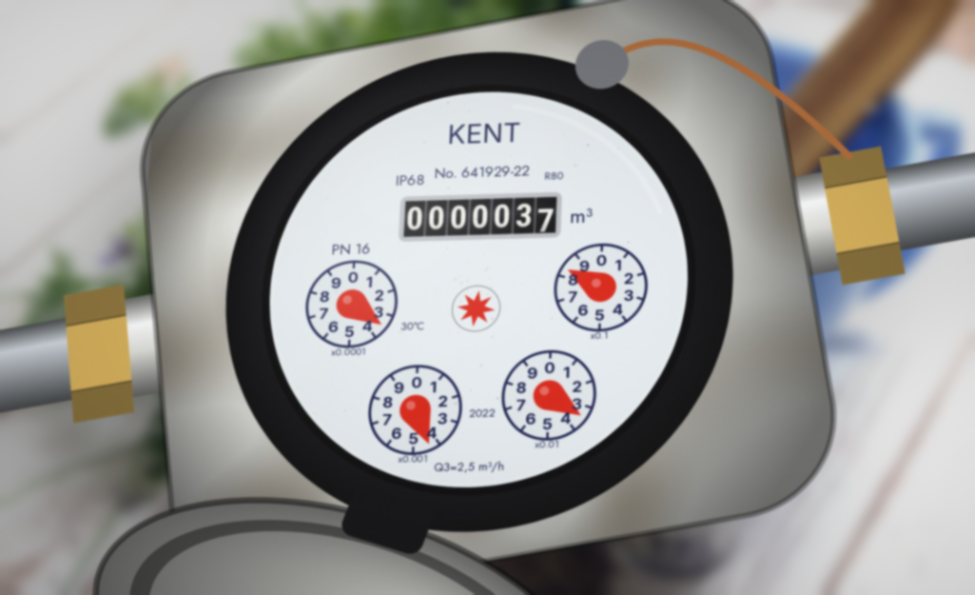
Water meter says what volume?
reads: 36.8343 m³
